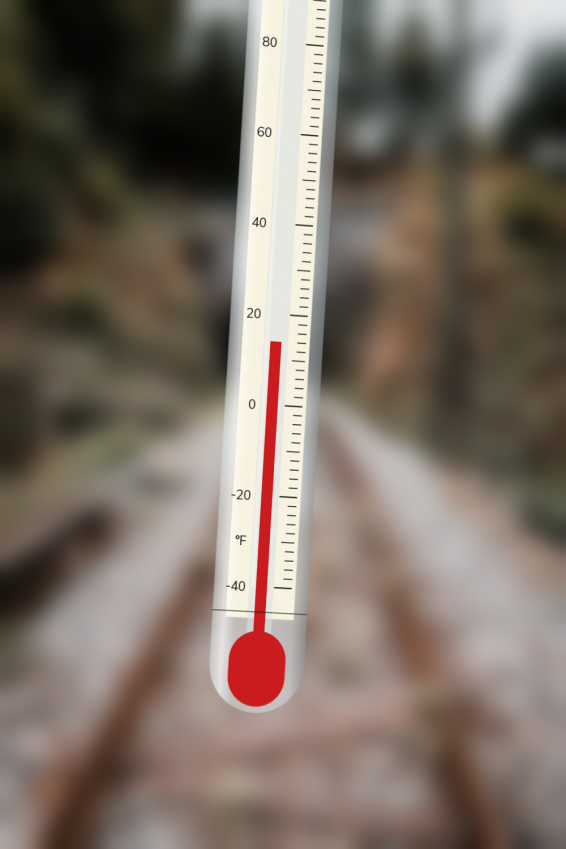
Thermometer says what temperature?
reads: 14 °F
